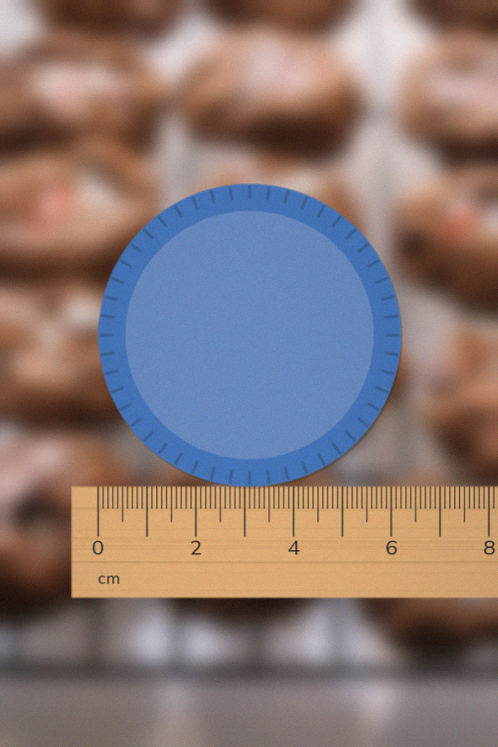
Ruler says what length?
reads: 6.2 cm
